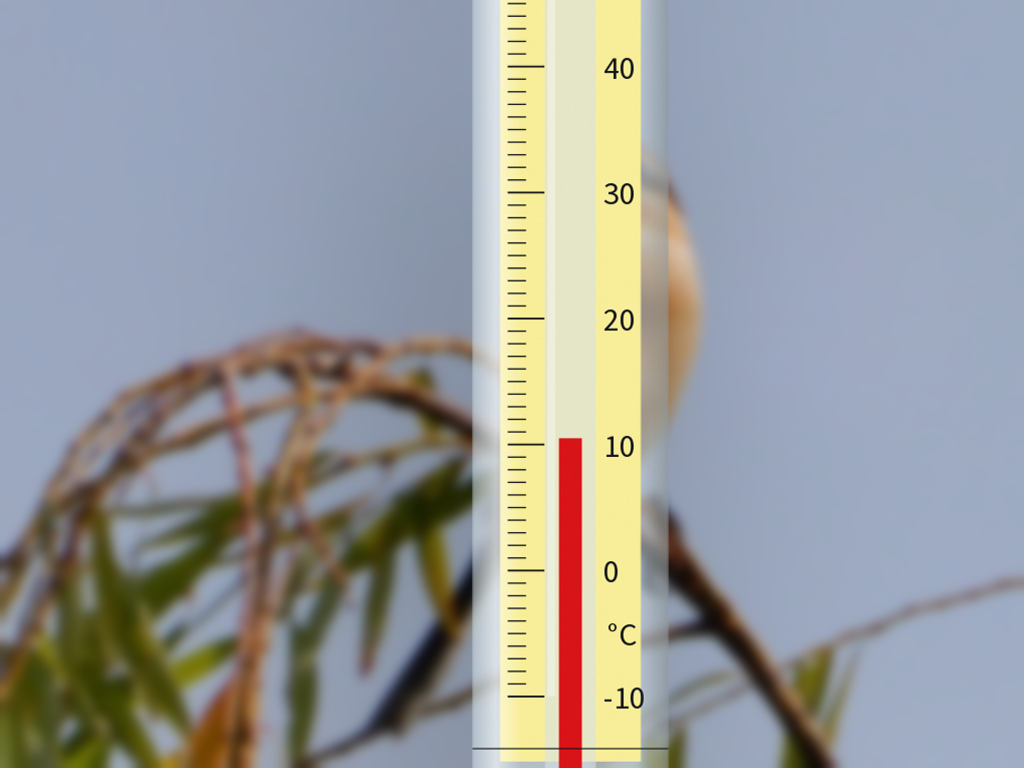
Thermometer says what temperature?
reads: 10.5 °C
